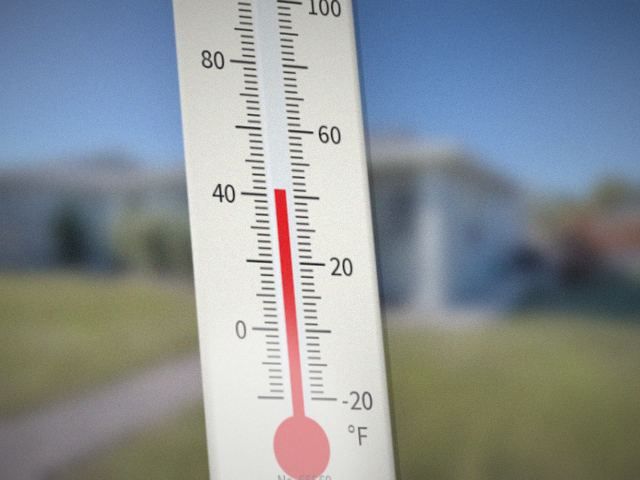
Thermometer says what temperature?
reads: 42 °F
